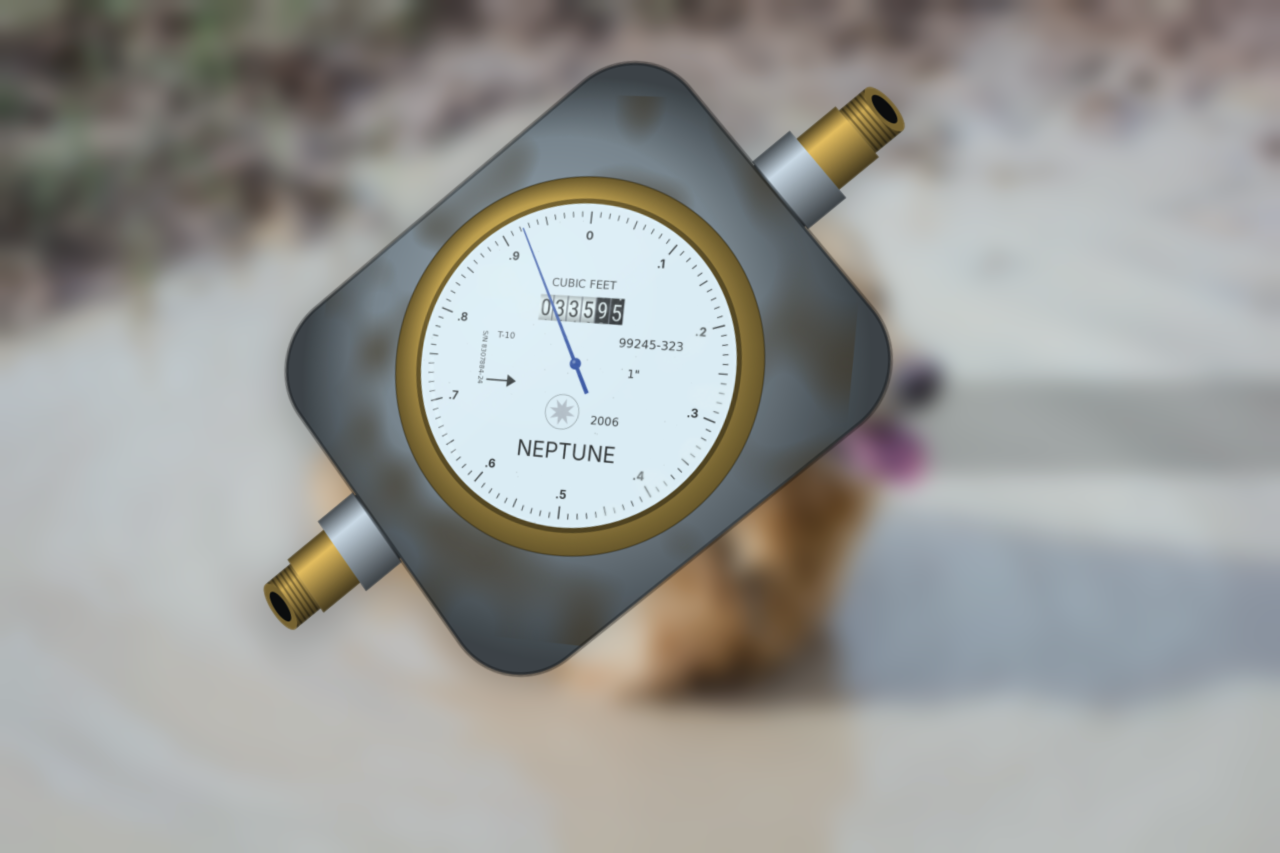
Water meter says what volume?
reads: 33594.92 ft³
